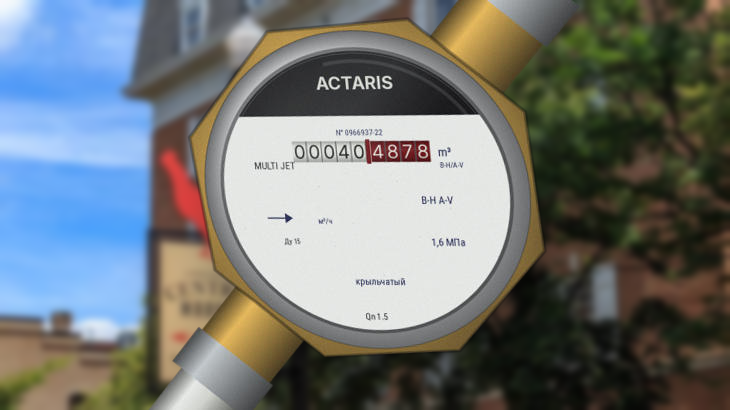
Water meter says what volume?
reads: 40.4878 m³
